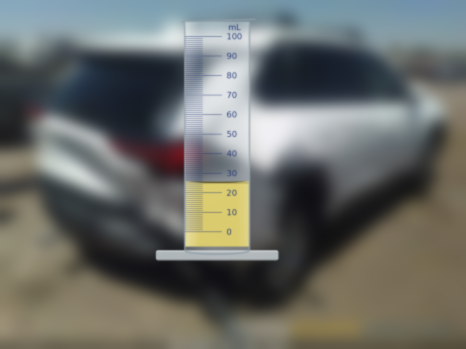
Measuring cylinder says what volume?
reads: 25 mL
